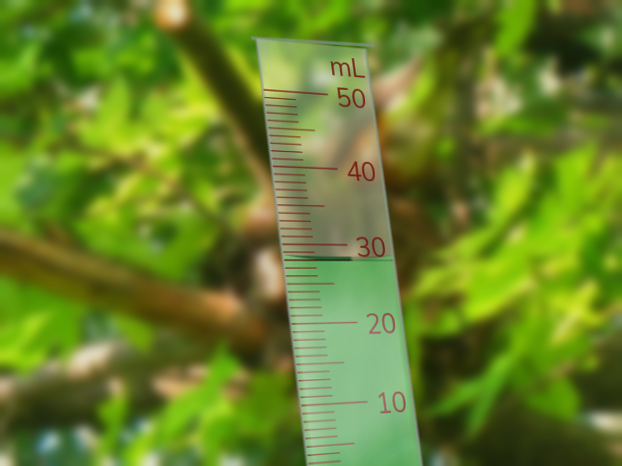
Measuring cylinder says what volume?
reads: 28 mL
